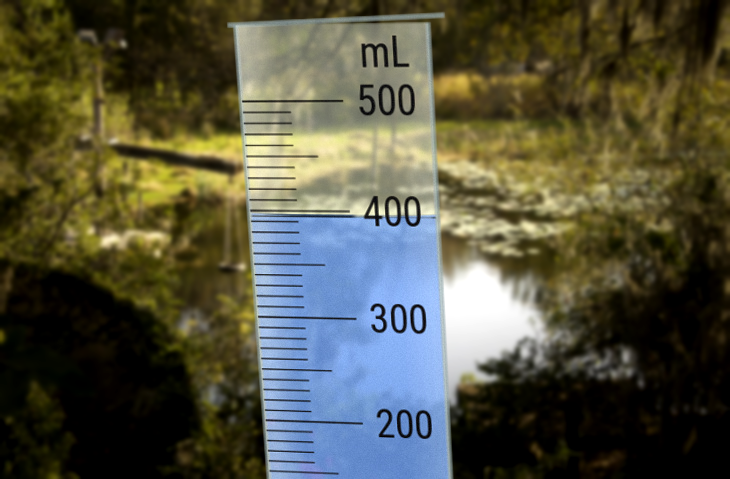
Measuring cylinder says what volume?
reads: 395 mL
